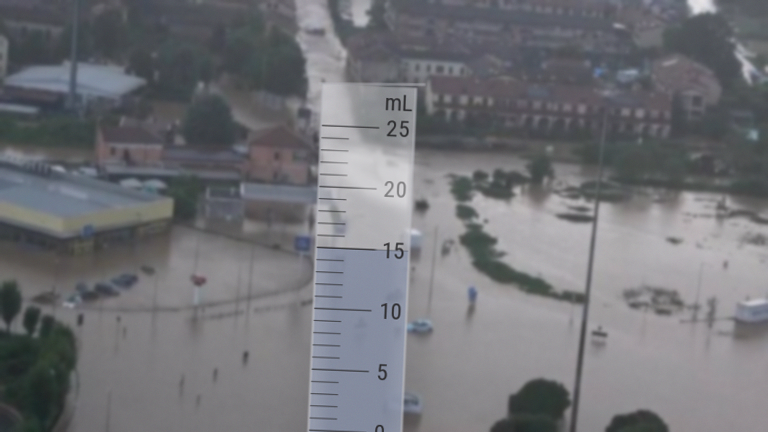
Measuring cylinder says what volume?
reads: 15 mL
